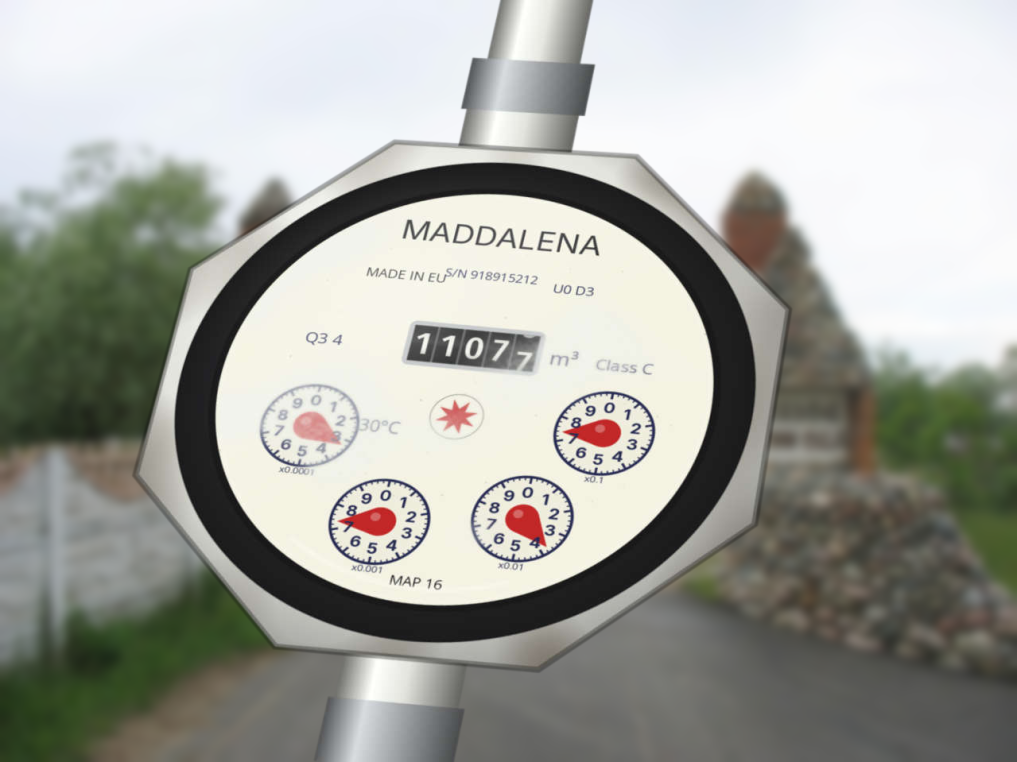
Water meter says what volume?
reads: 11076.7373 m³
